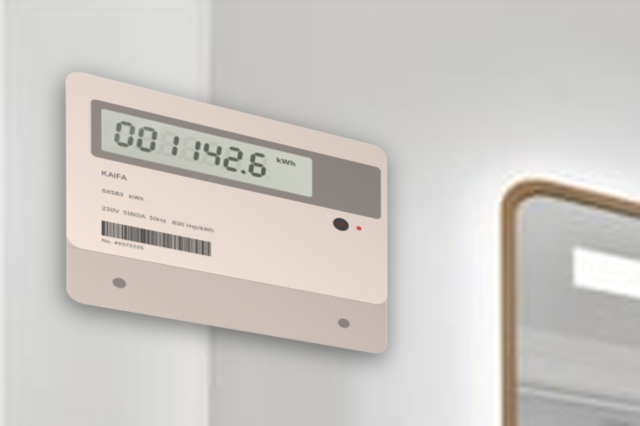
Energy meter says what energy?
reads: 1142.6 kWh
